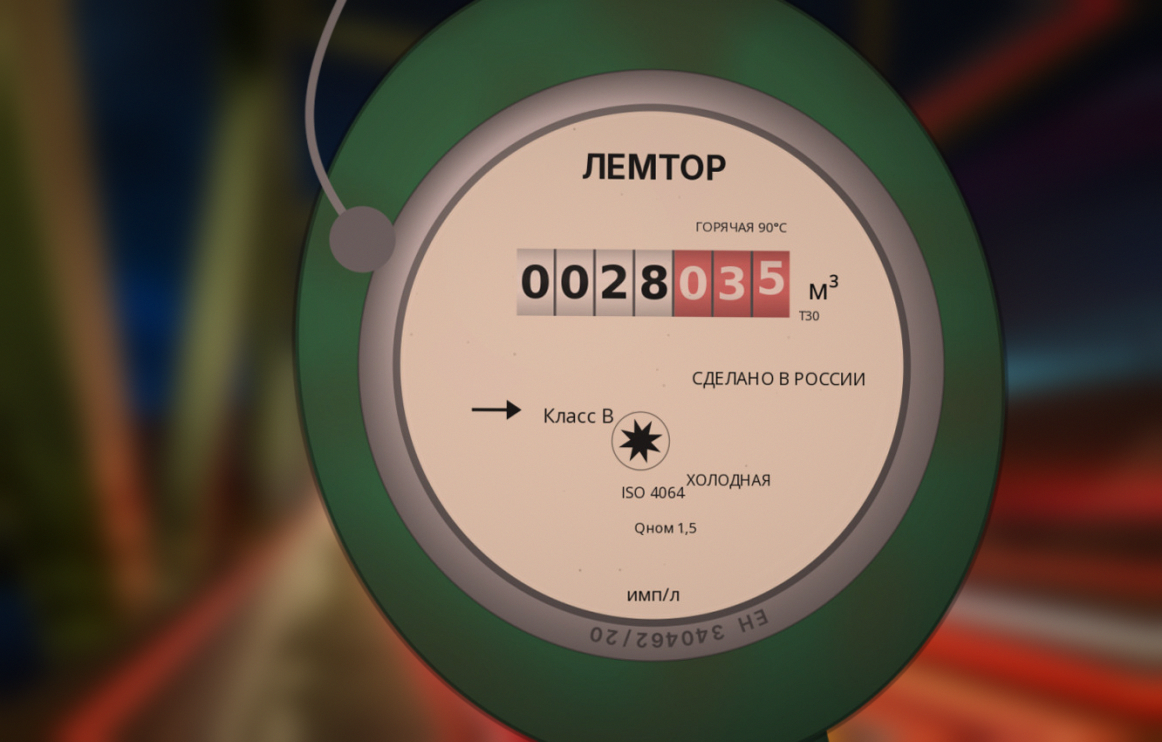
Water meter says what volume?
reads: 28.035 m³
